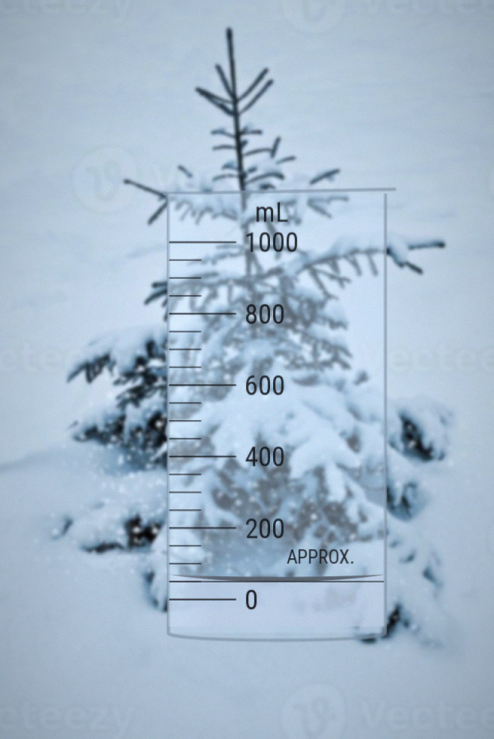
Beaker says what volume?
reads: 50 mL
